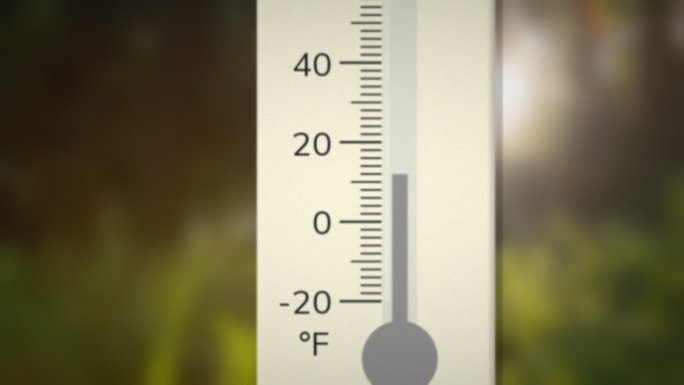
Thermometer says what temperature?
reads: 12 °F
